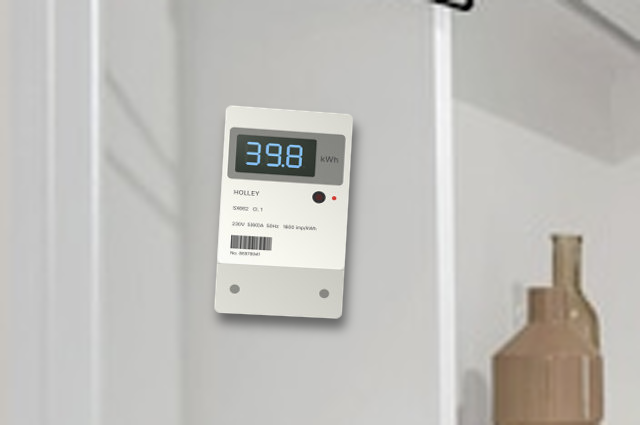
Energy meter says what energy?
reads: 39.8 kWh
